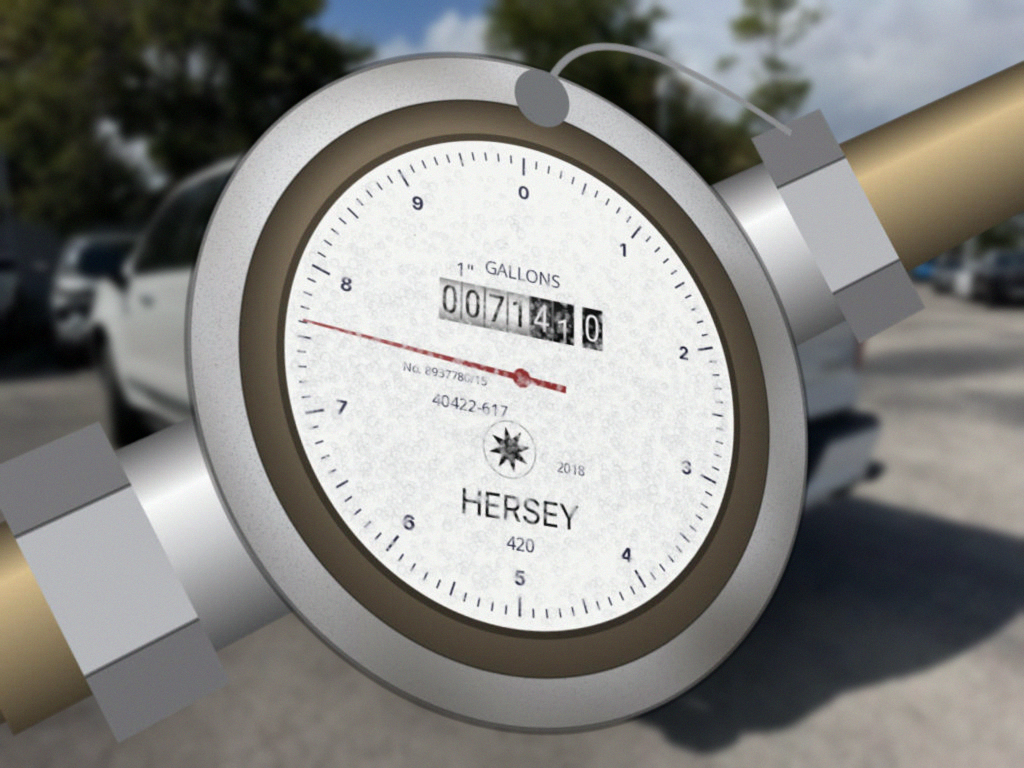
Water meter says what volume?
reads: 71407.6 gal
